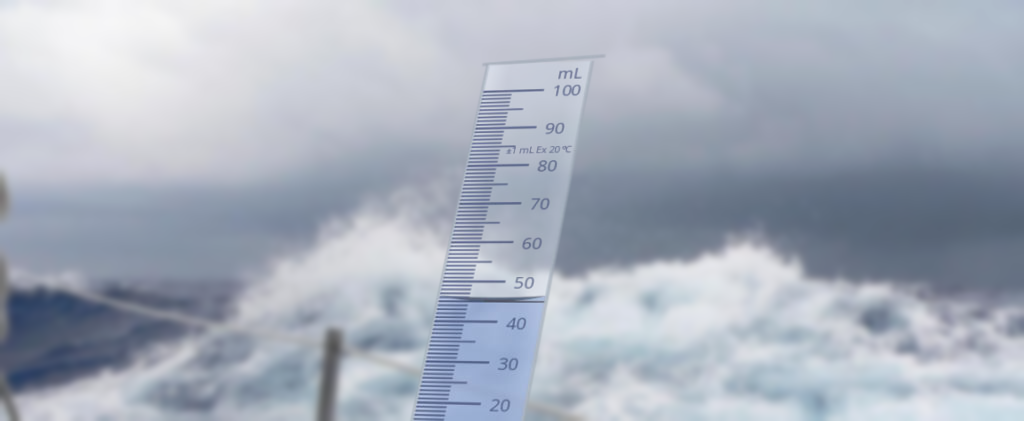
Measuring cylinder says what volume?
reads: 45 mL
